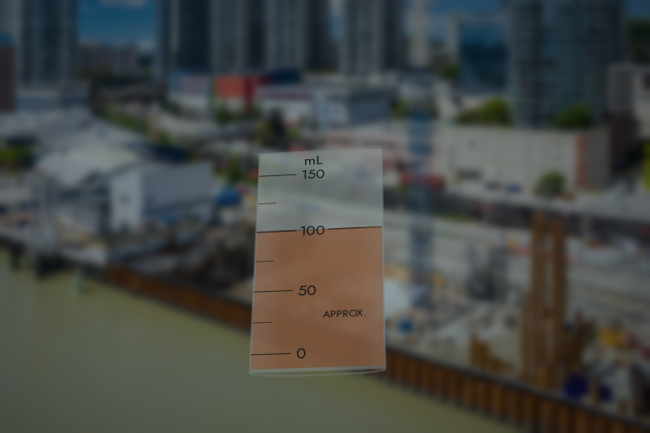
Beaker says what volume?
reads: 100 mL
